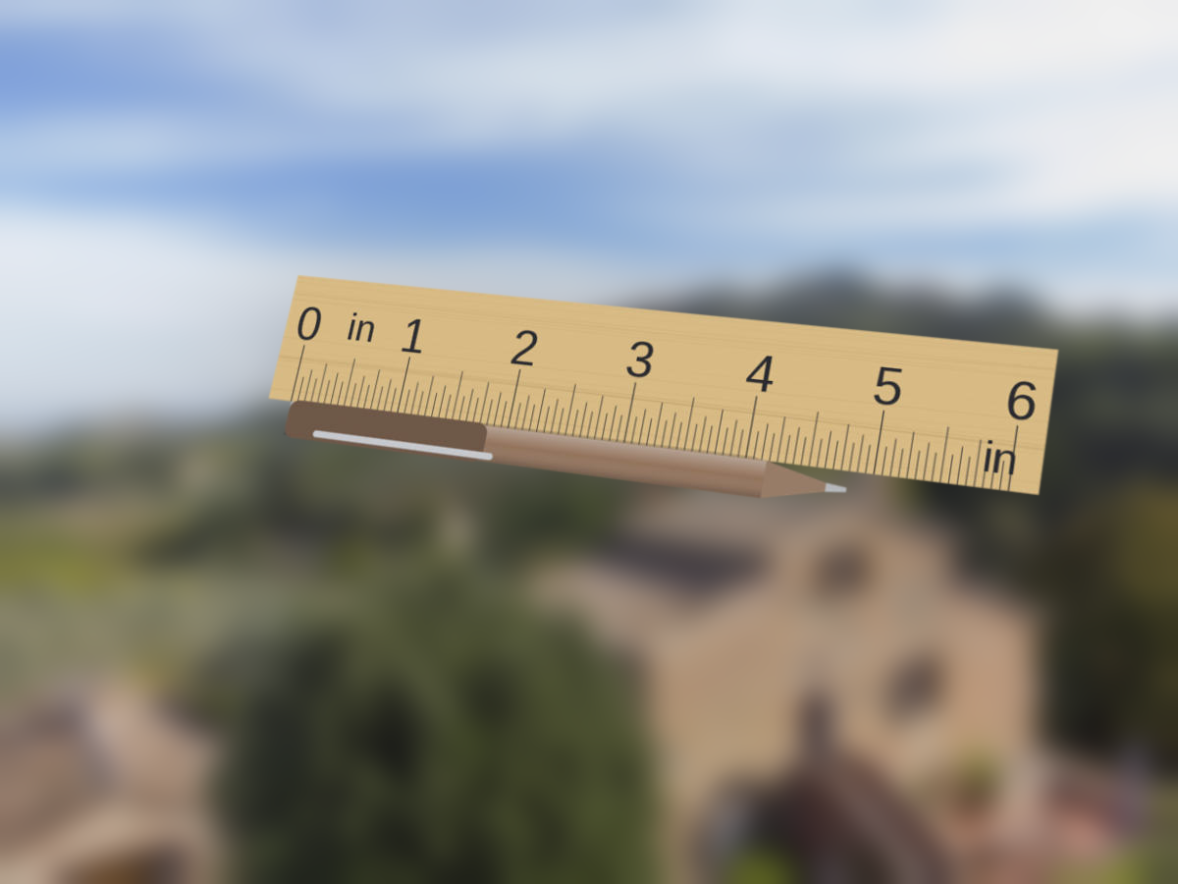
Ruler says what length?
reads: 4.8125 in
